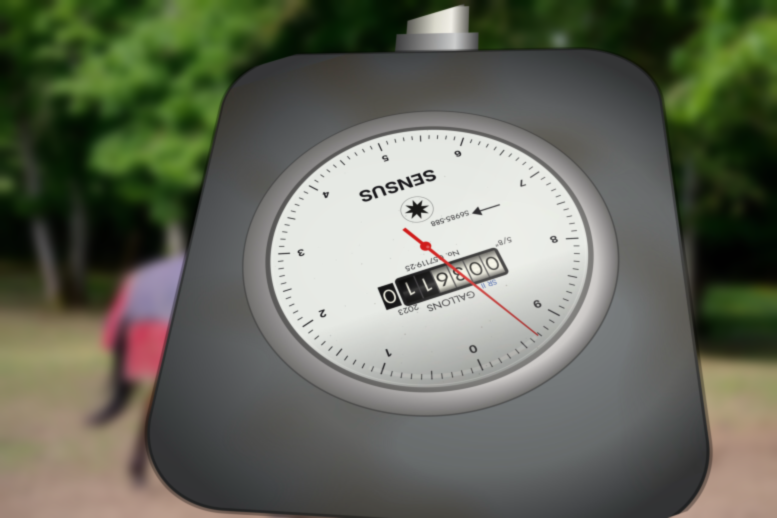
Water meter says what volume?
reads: 36109.3 gal
